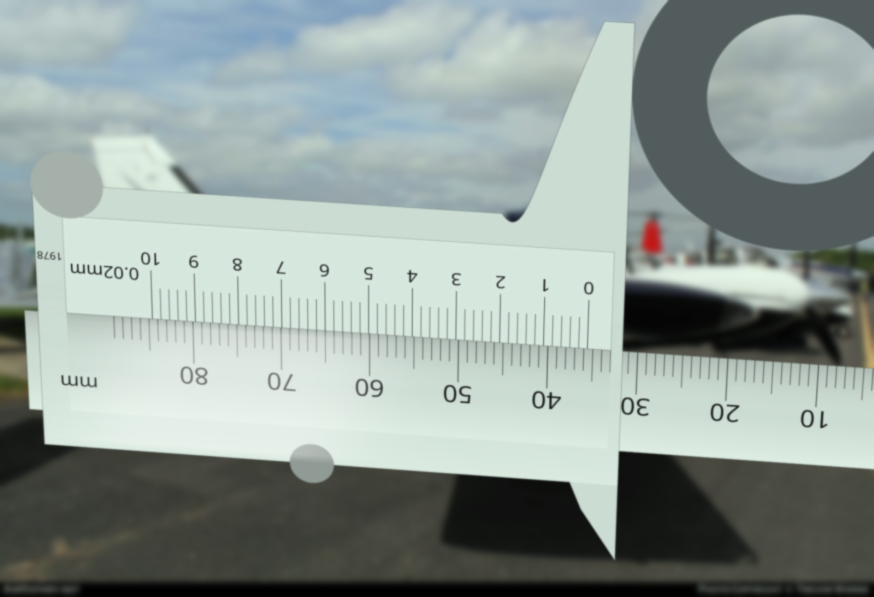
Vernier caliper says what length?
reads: 35.6 mm
